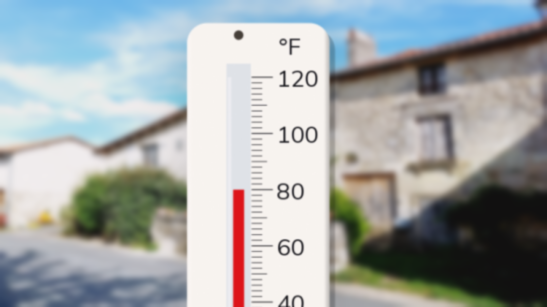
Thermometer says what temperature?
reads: 80 °F
